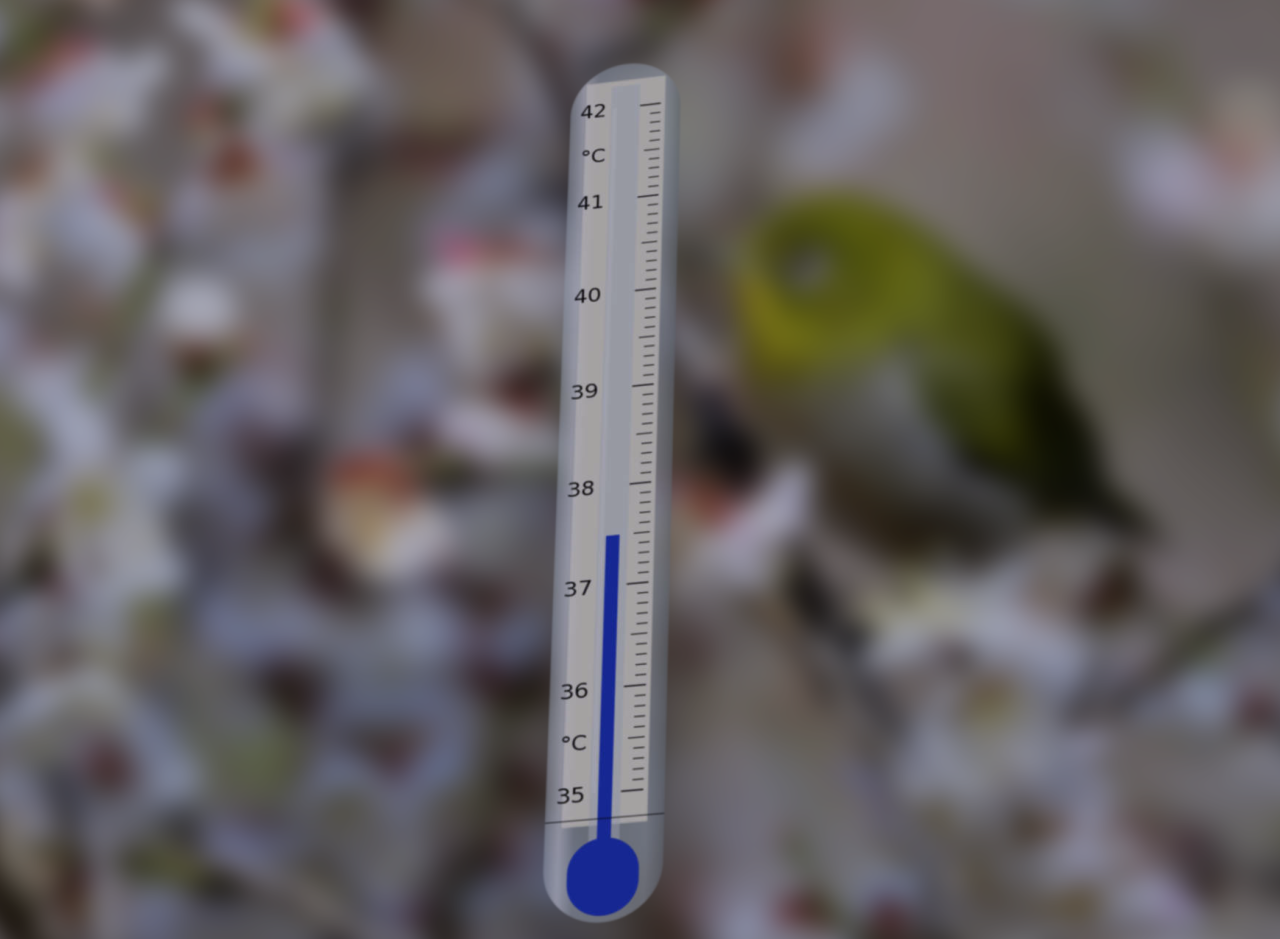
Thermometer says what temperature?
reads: 37.5 °C
